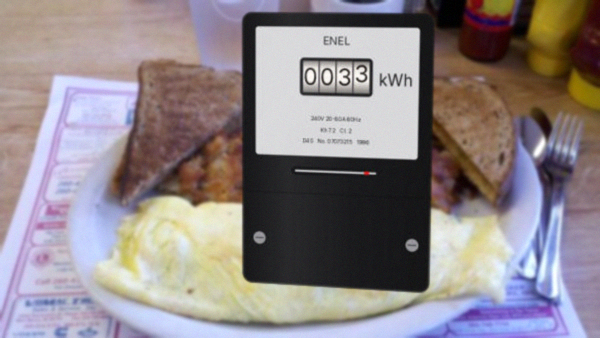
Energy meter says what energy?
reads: 33 kWh
